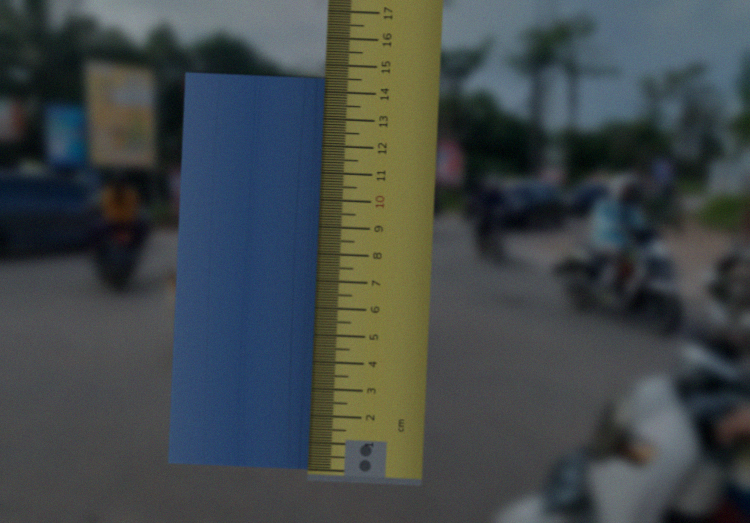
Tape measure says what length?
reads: 14.5 cm
